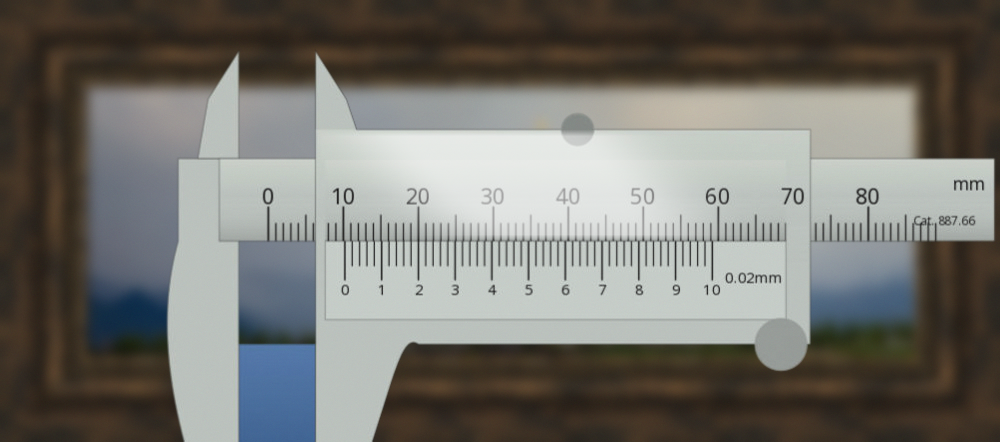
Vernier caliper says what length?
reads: 10.2 mm
